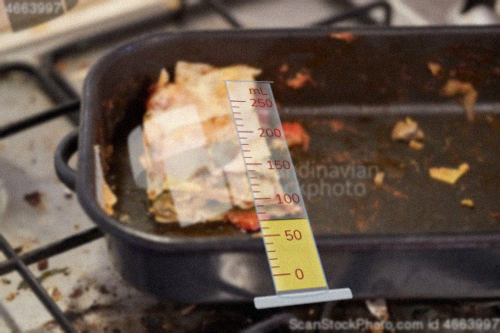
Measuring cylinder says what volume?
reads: 70 mL
